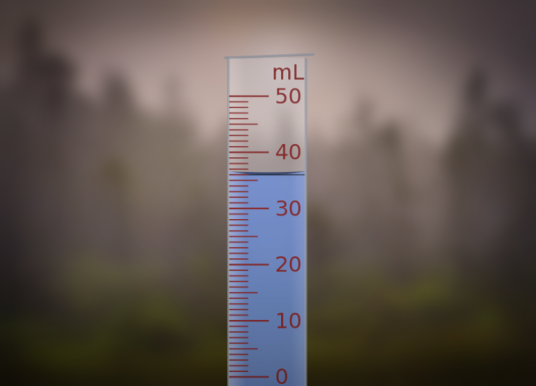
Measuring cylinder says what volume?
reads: 36 mL
